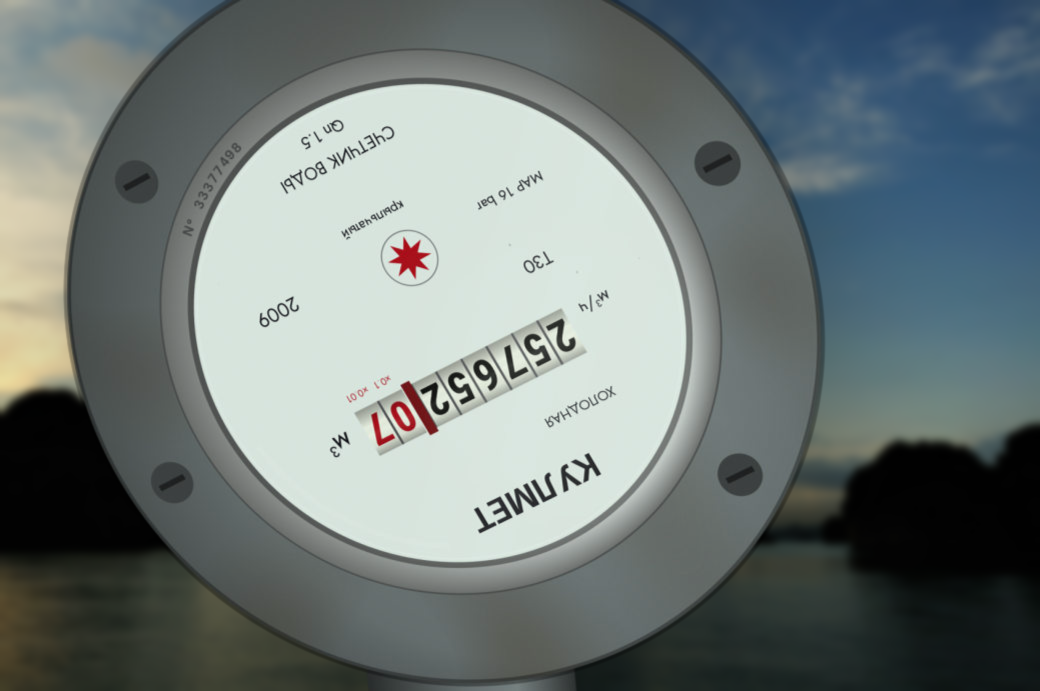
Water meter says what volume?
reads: 257652.07 m³
